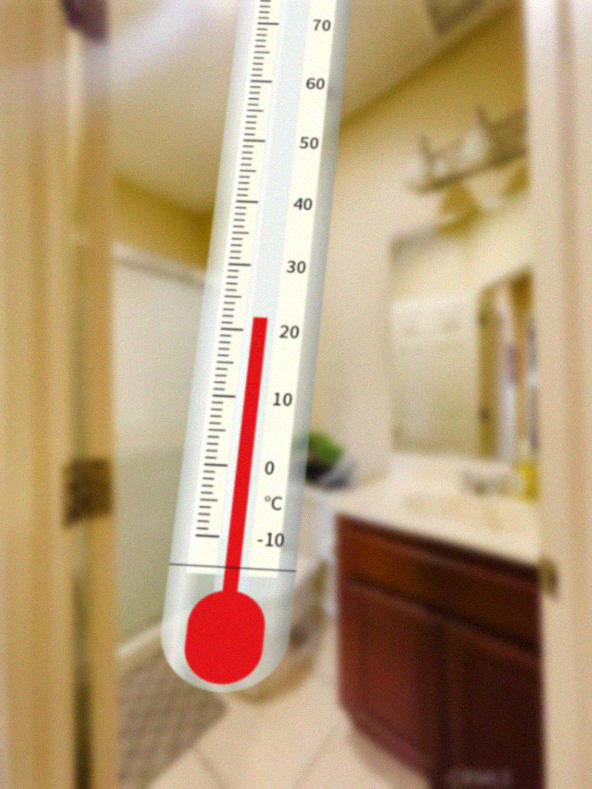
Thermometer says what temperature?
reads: 22 °C
